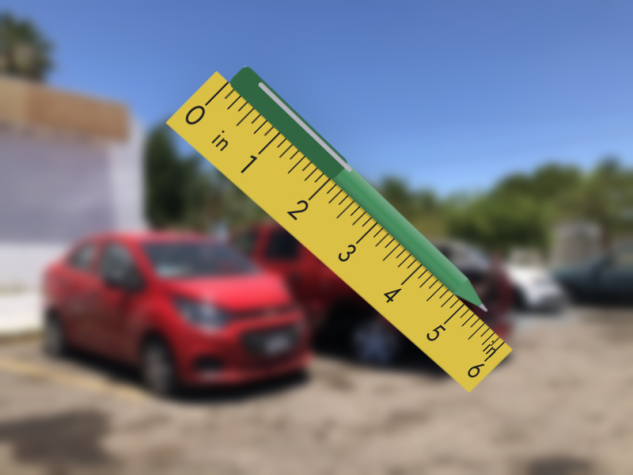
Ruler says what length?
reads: 5.375 in
